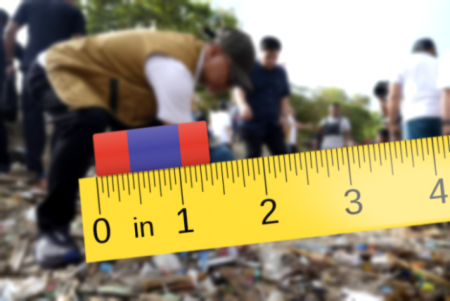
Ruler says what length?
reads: 1.375 in
